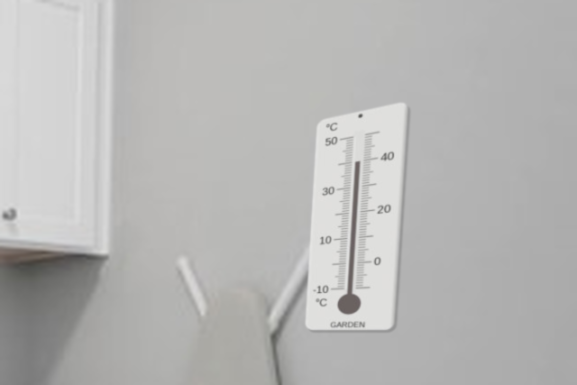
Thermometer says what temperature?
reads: 40 °C
